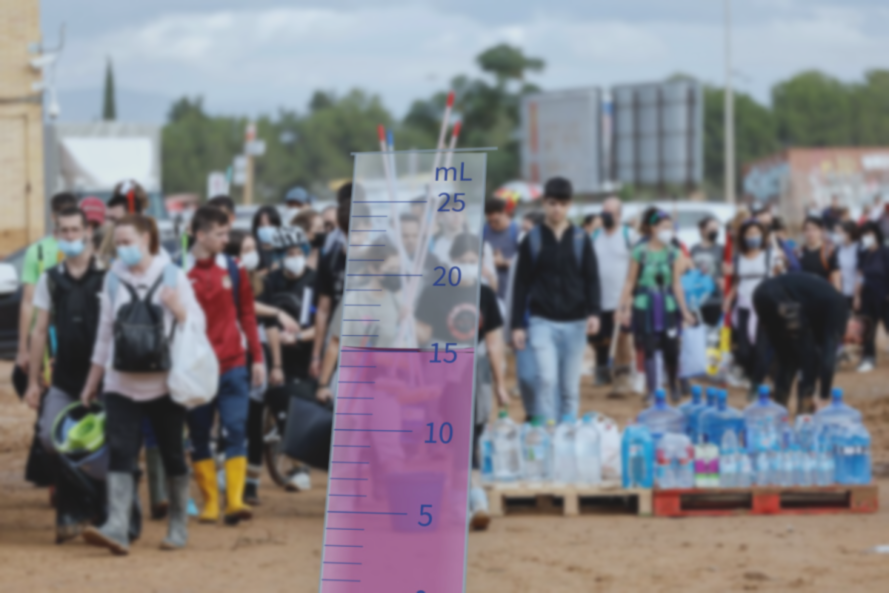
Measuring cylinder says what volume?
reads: 15 mL
